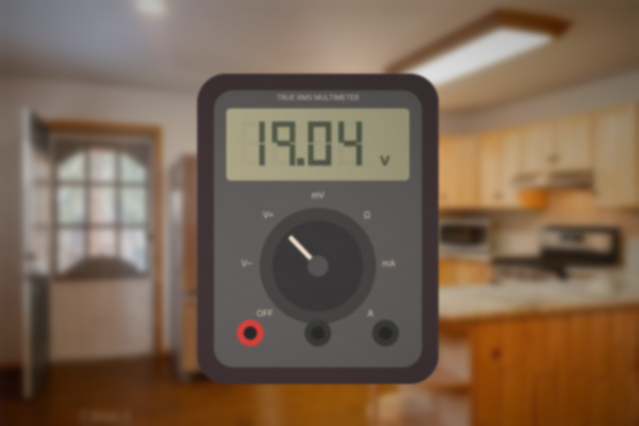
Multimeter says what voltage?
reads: 19.04 V
